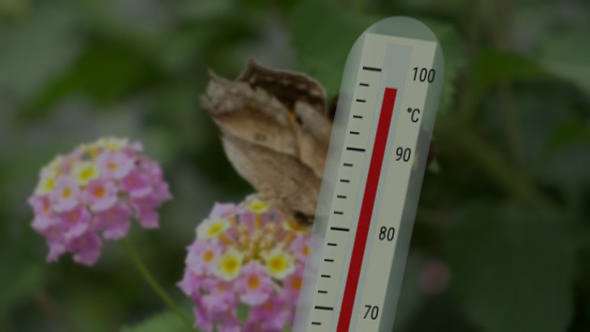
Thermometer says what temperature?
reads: 98 °C
